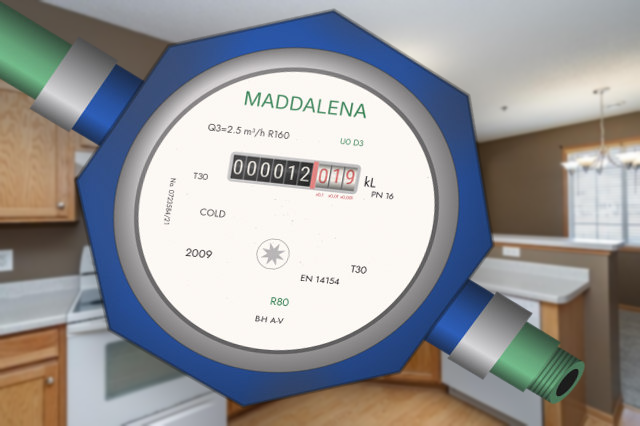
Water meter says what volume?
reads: 12.019 kL
